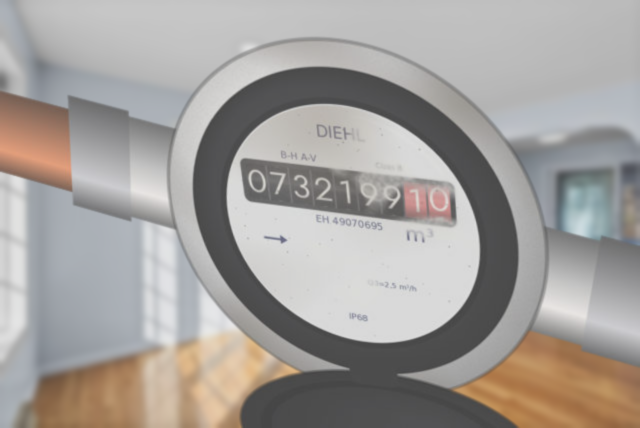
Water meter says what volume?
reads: 732199.10 m³
